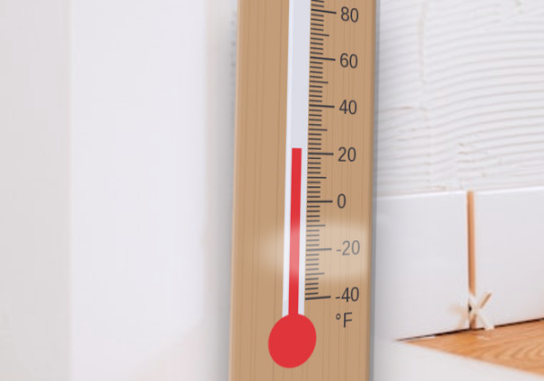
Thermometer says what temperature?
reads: 22 °F
